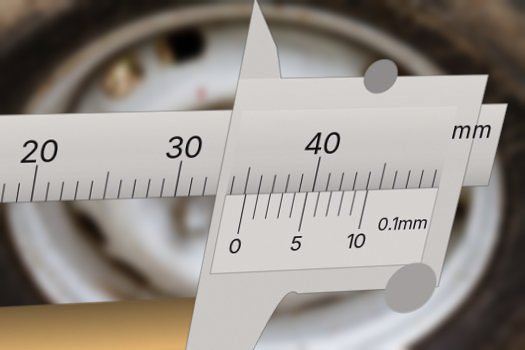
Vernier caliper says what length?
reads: 35.1 mm
